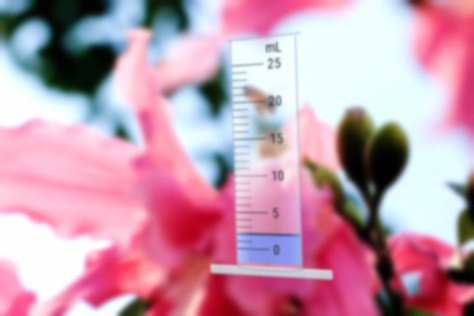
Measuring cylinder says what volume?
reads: 2 mL
